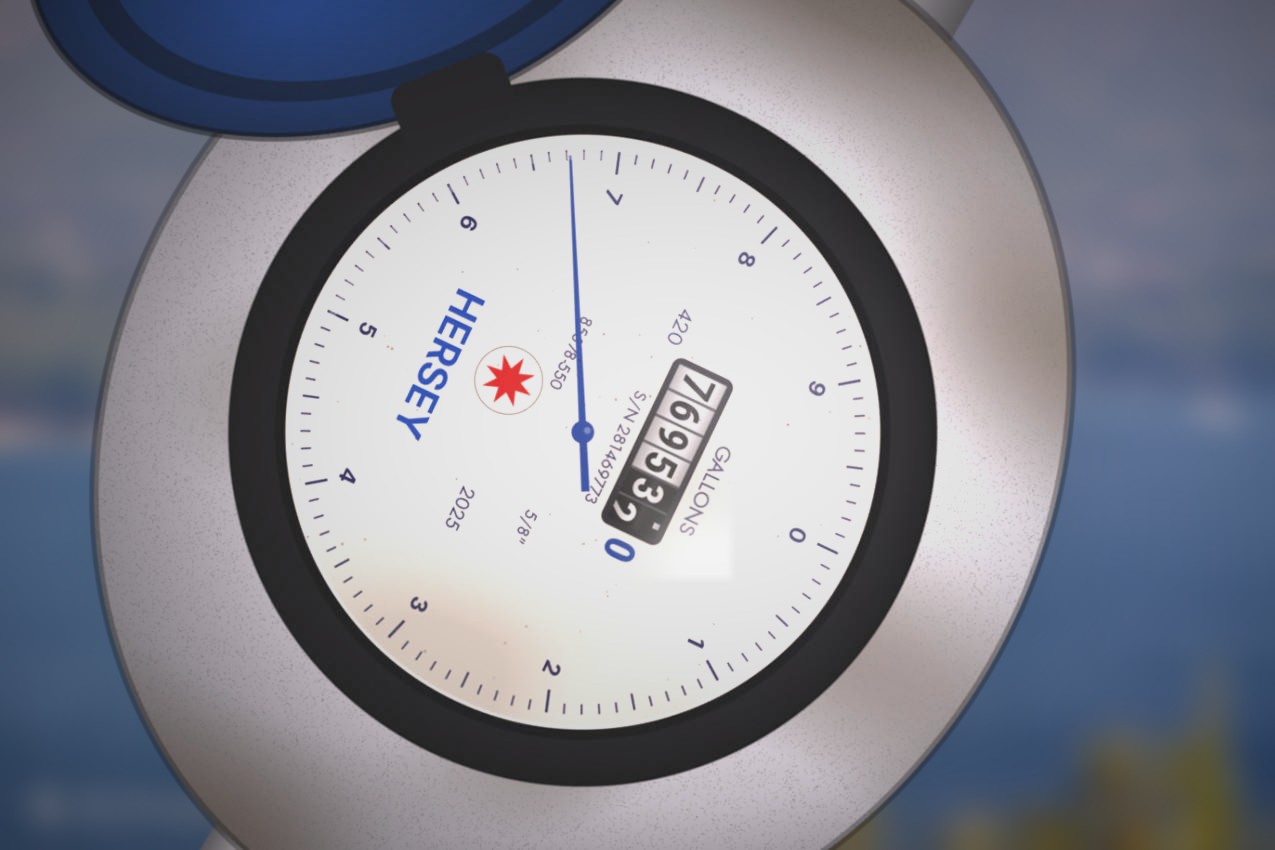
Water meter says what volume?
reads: 7695316.7 gal
